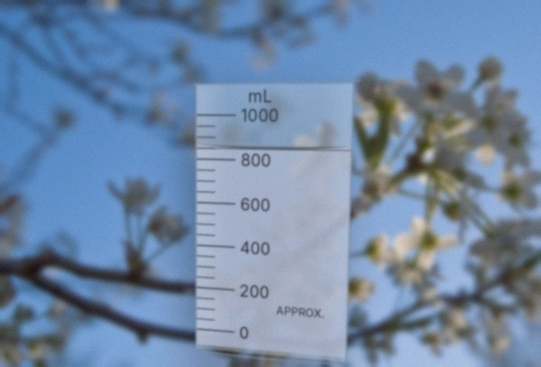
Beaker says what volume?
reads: 850 mL
